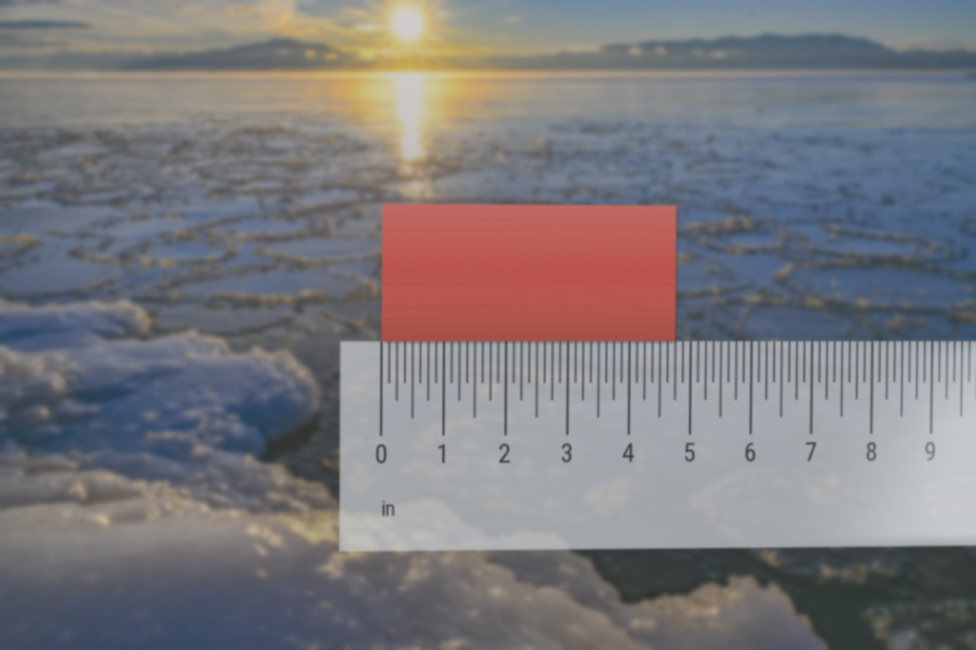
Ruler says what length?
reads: 4.75 in
